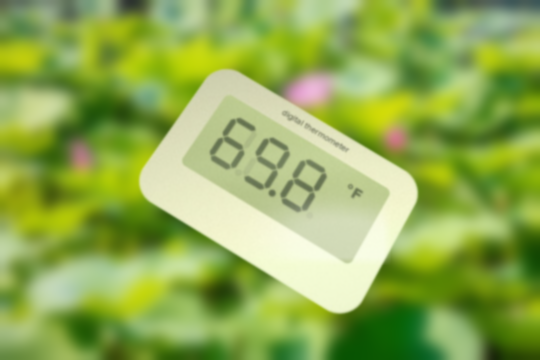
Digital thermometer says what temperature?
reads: 69.8 °F
